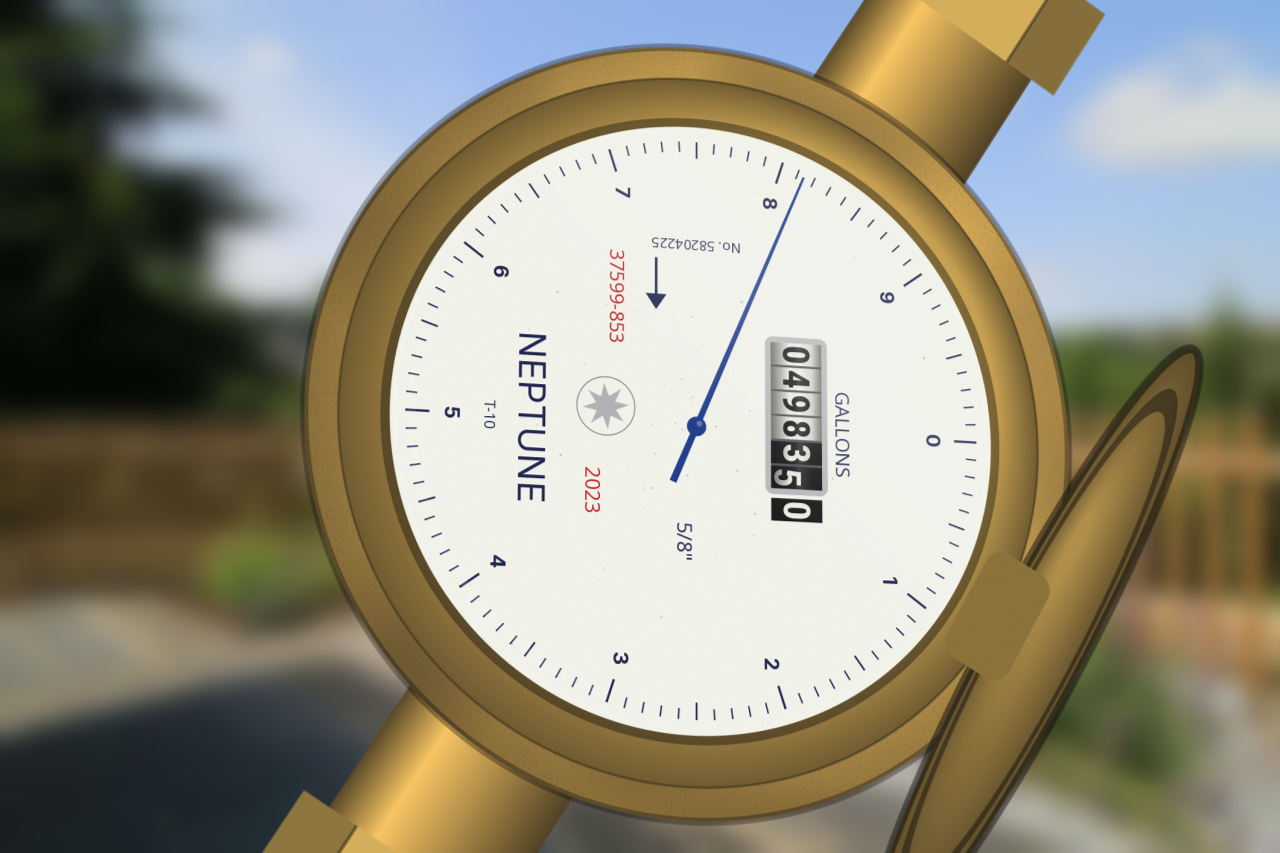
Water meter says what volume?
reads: 498348.1 gal
